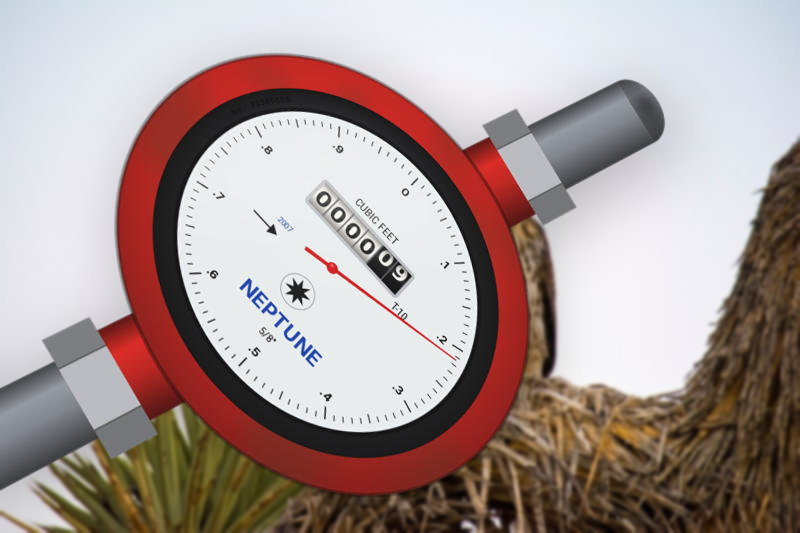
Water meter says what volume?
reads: 9.21 ft³
